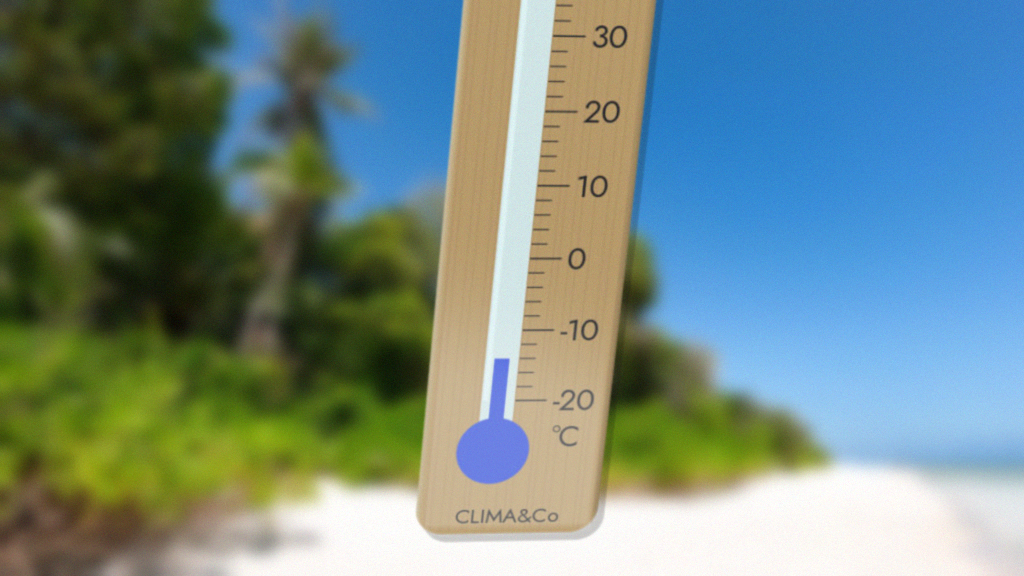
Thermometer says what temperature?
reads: -14 °C
